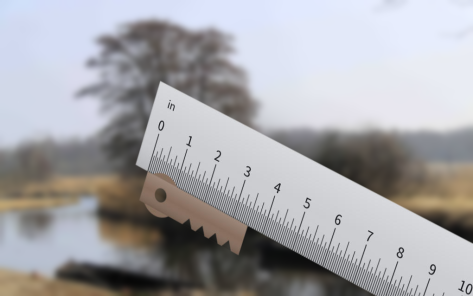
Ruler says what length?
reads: 3.5 in
